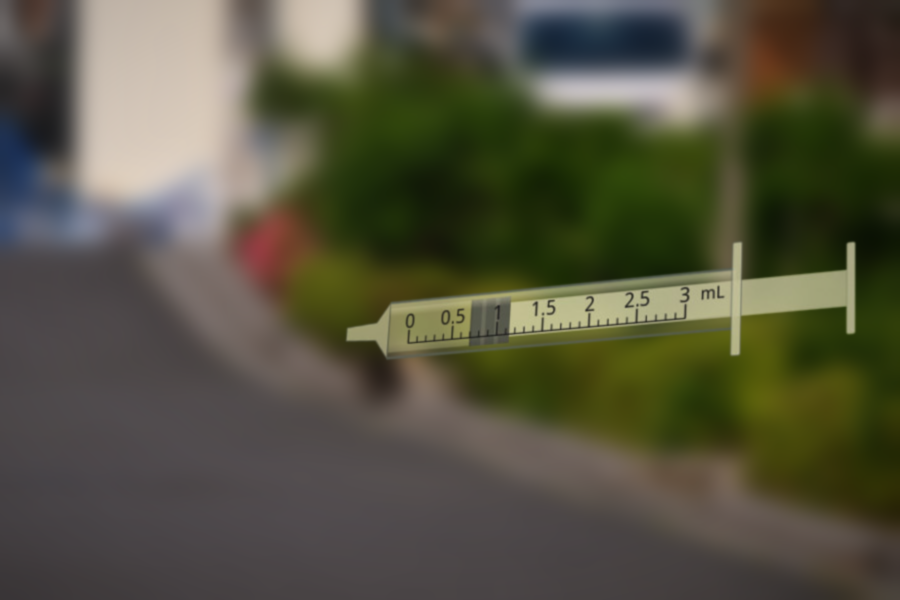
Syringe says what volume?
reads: 0.7 mL
